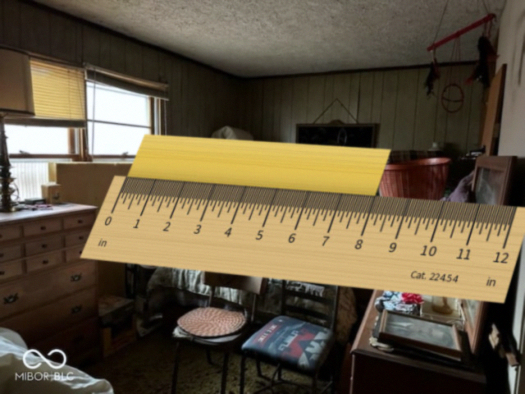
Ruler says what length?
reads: 8 in
